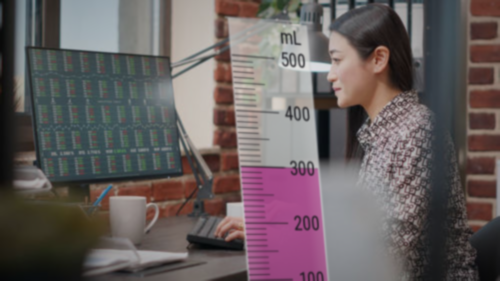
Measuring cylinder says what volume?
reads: 300 mL
